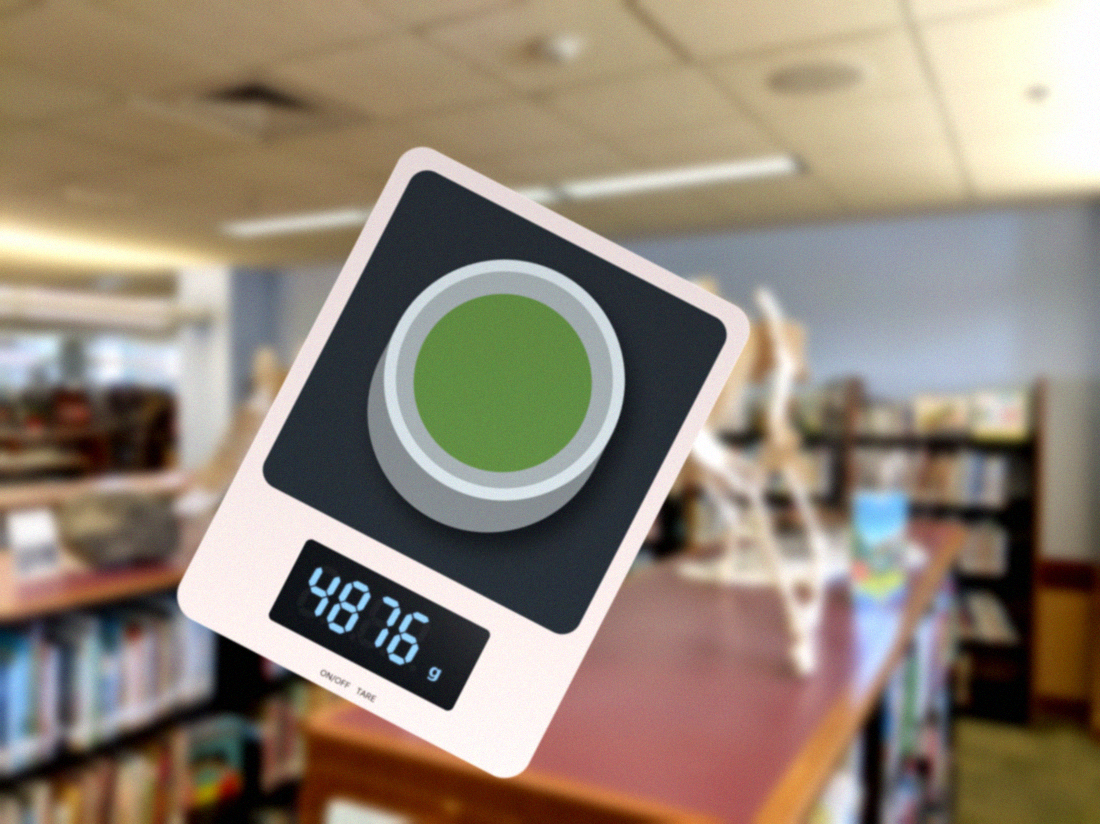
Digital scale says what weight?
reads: 4876 g
